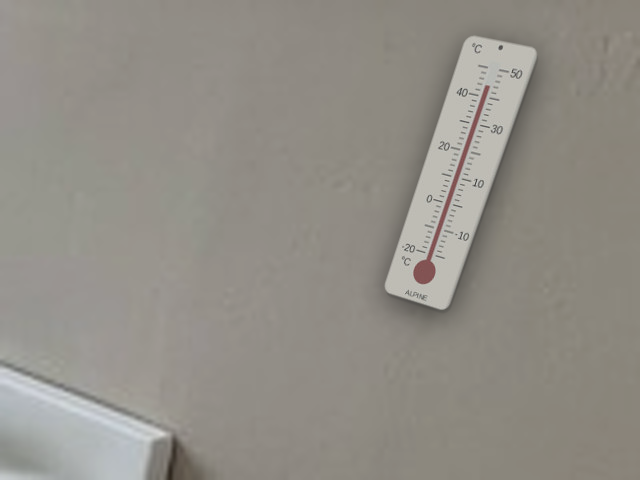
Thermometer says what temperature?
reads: 44 °C
